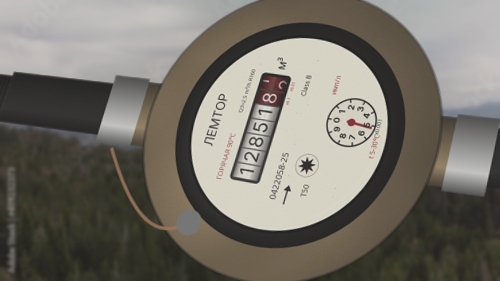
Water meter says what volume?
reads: 12851.815 m³
